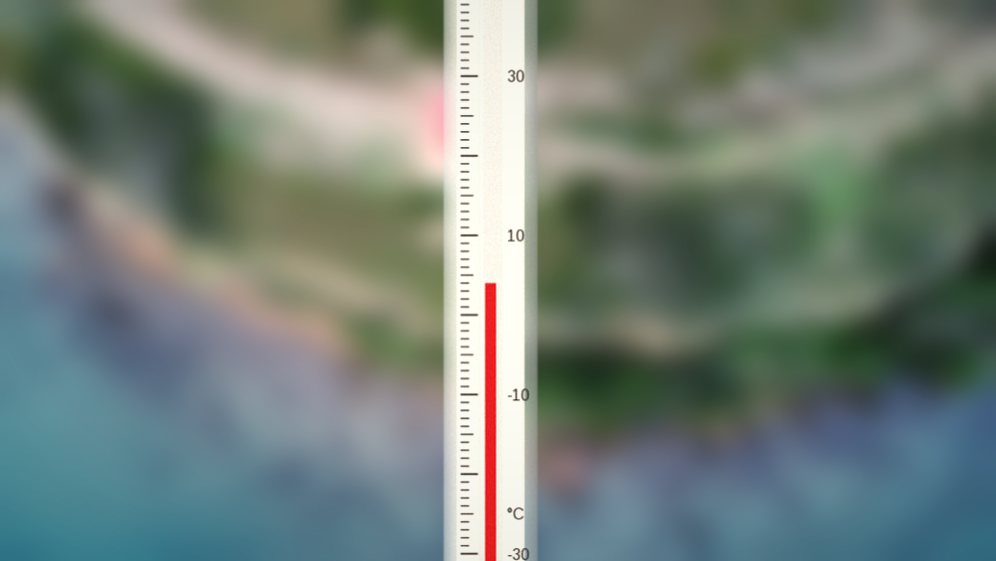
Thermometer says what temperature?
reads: 4 °C
